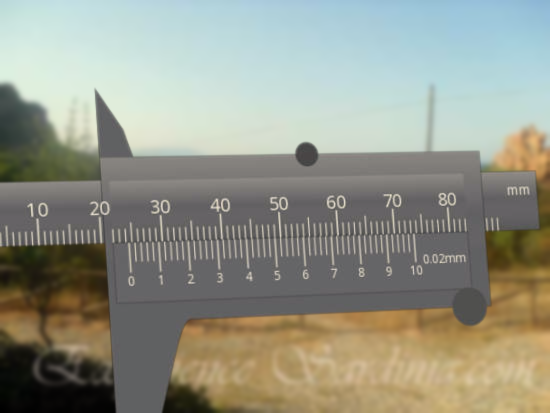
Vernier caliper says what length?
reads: 24.5 mm
